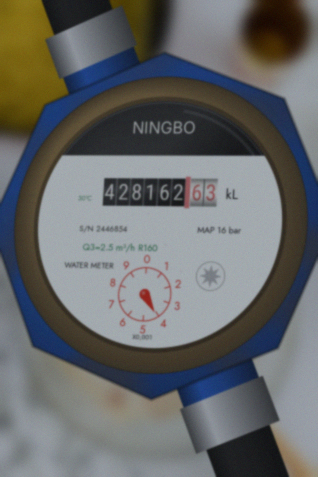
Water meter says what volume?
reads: 428162.634 kL
